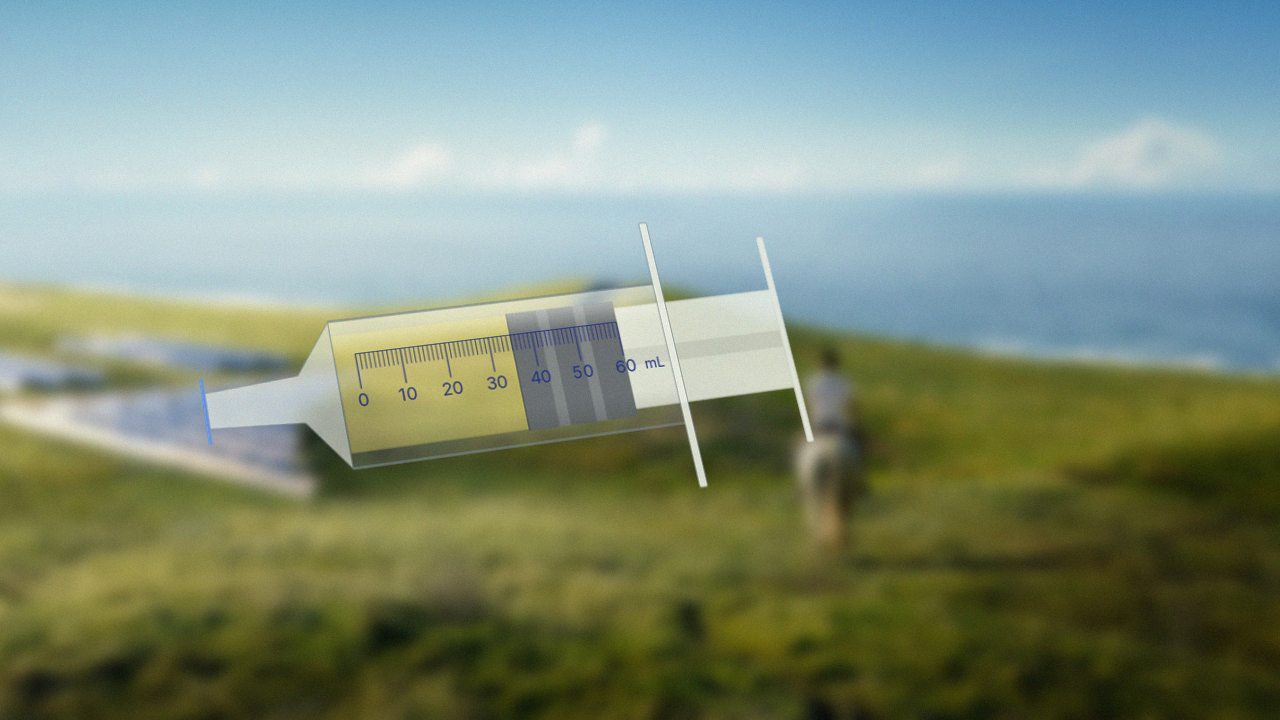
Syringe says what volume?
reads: 35 mL
